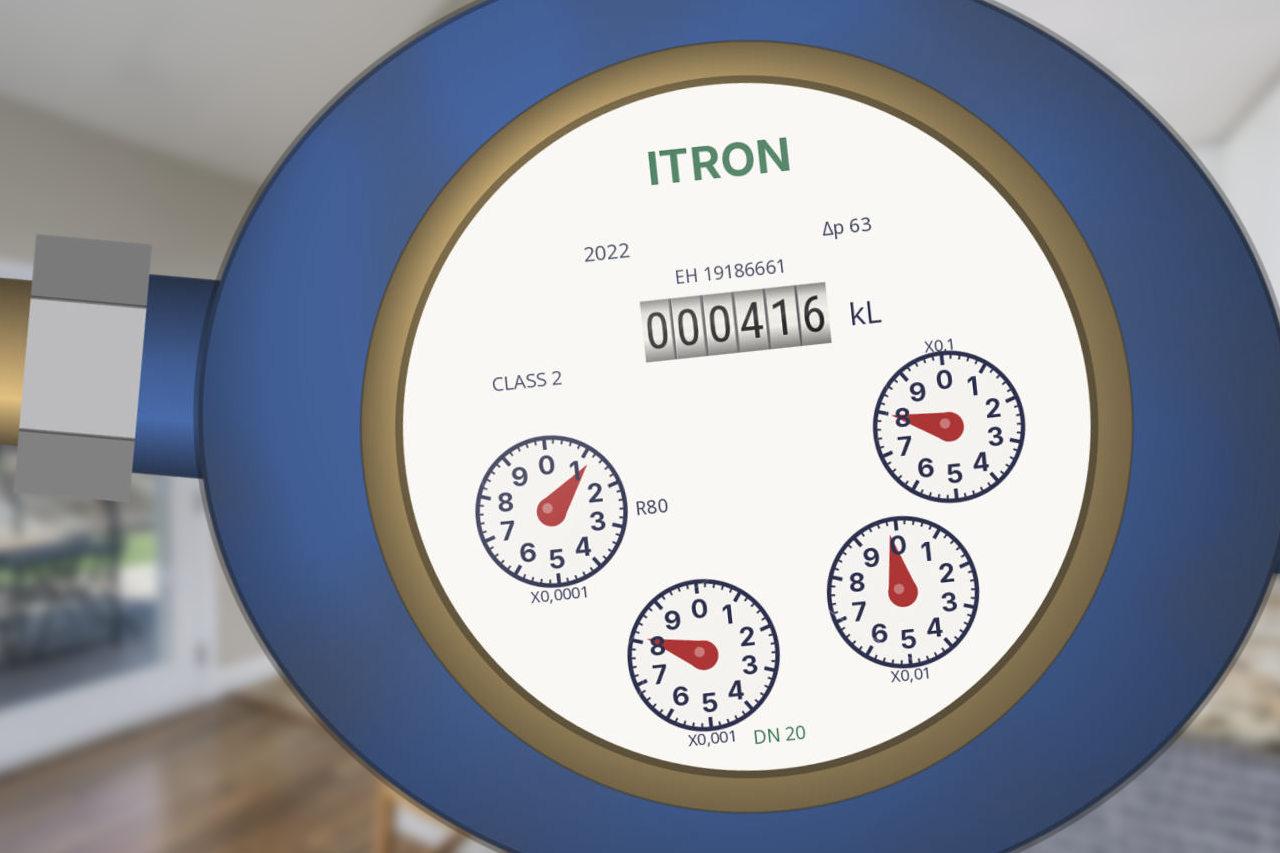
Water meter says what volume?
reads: 416.7981 kL
